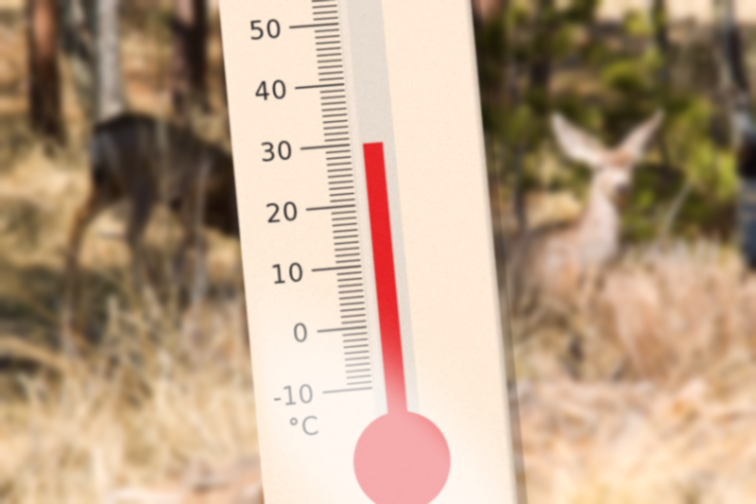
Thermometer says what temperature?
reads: 30 °C
